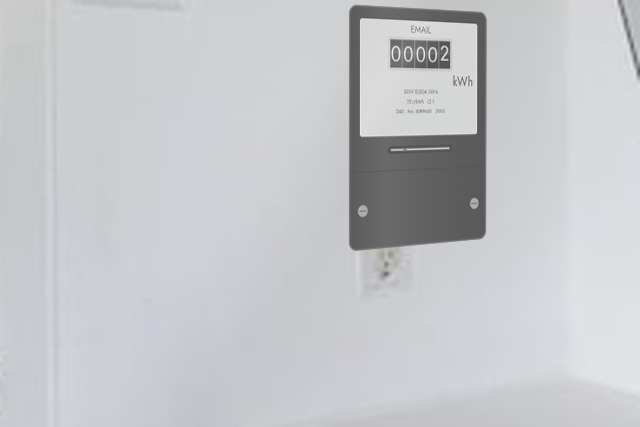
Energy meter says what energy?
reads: 2 kWh
